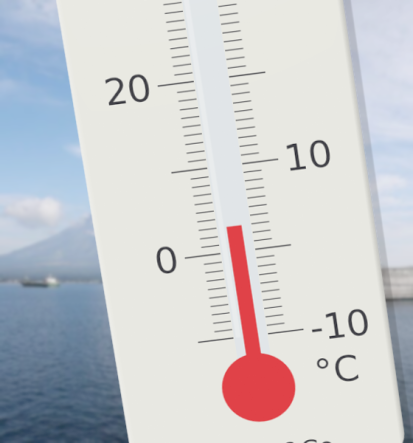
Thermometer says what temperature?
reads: 3 °C
